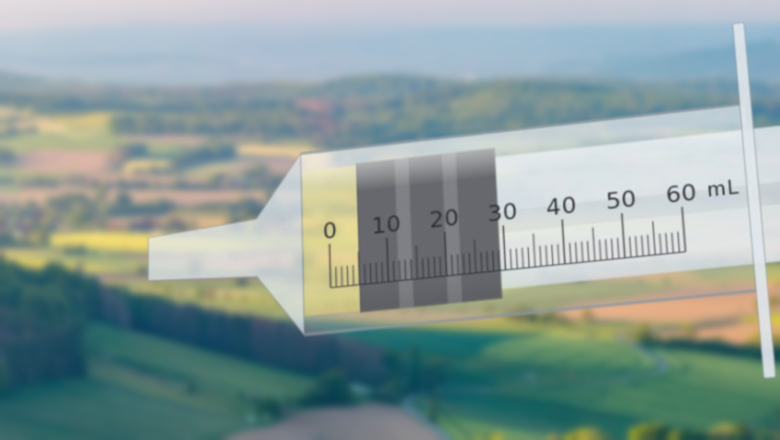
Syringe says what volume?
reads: 5 mL
